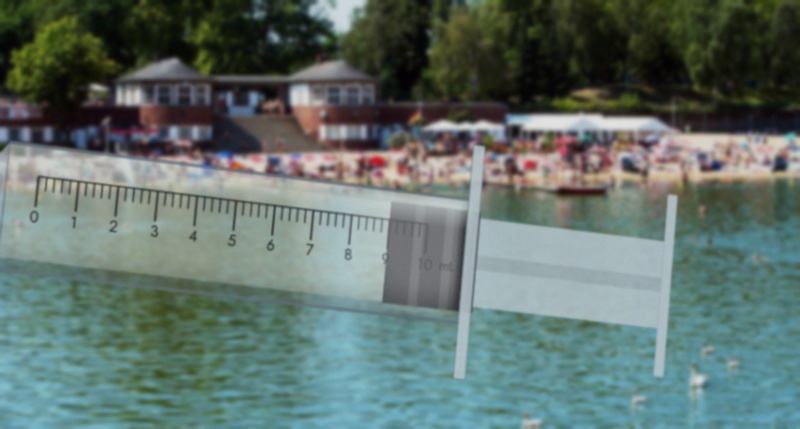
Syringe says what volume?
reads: 9 mL
